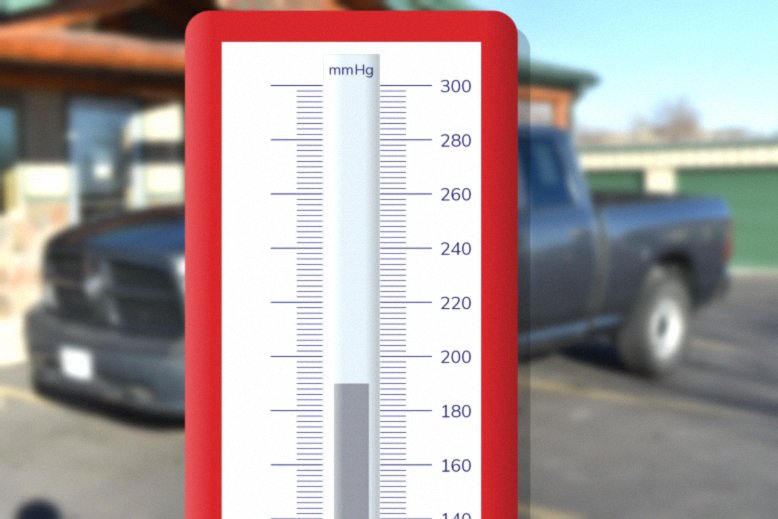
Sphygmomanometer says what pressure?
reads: 190 mmHg
